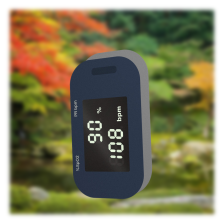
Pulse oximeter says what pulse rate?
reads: 108 bpm
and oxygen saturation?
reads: 90 %
